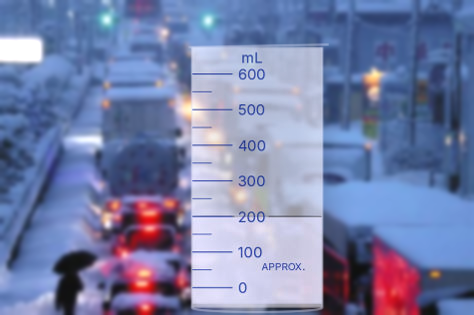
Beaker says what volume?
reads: 200 mL
